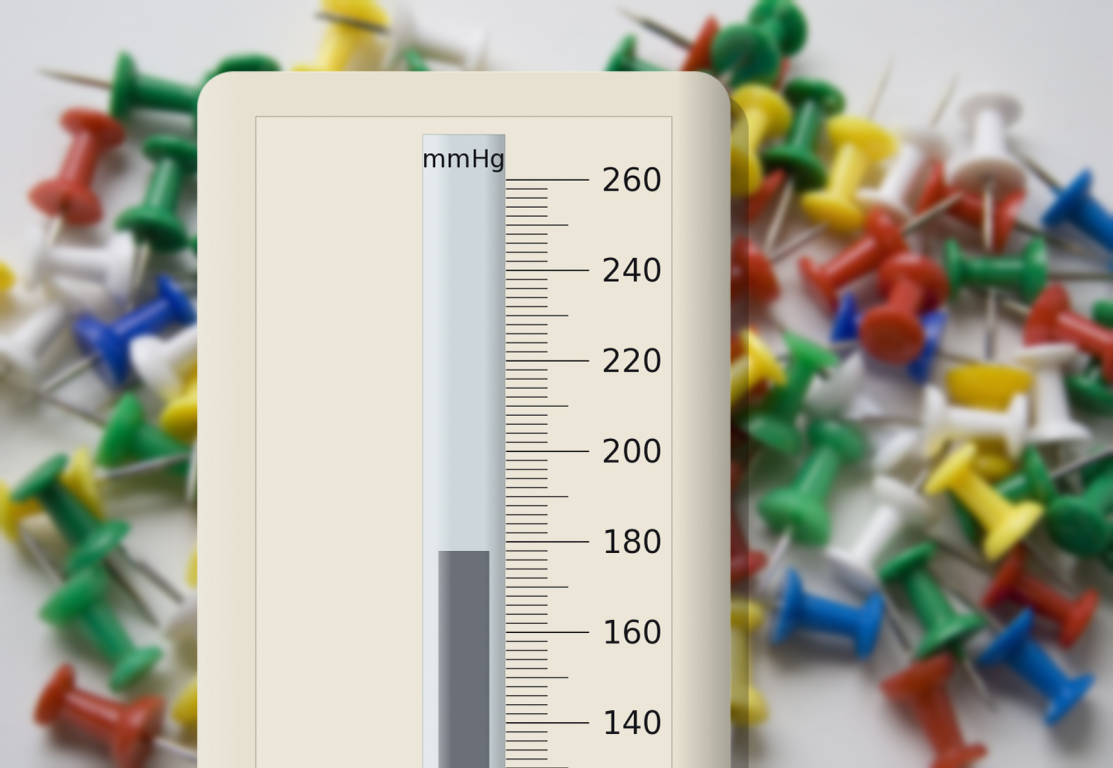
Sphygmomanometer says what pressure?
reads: 178 mmHg
